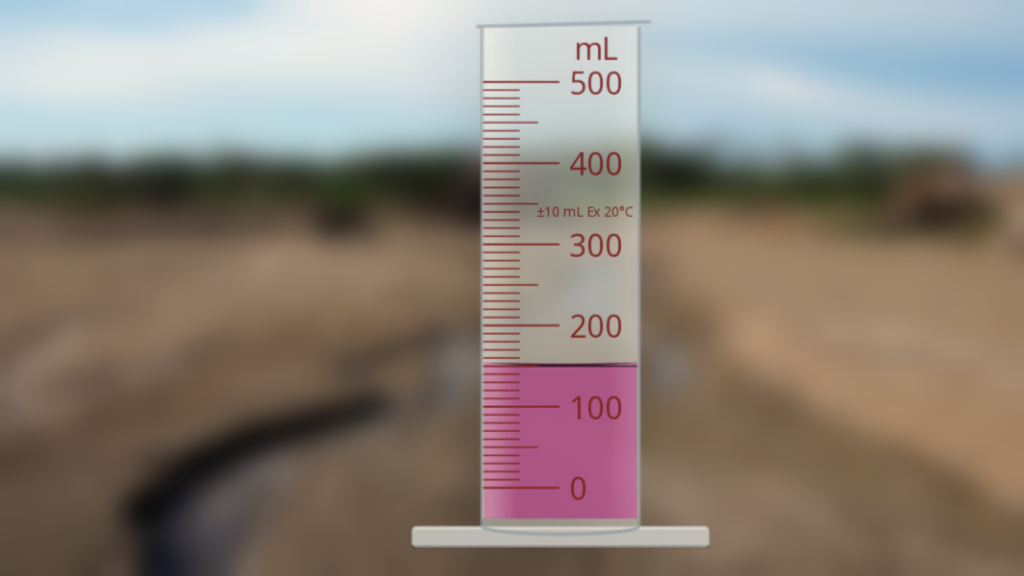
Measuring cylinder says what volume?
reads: 150 mL
